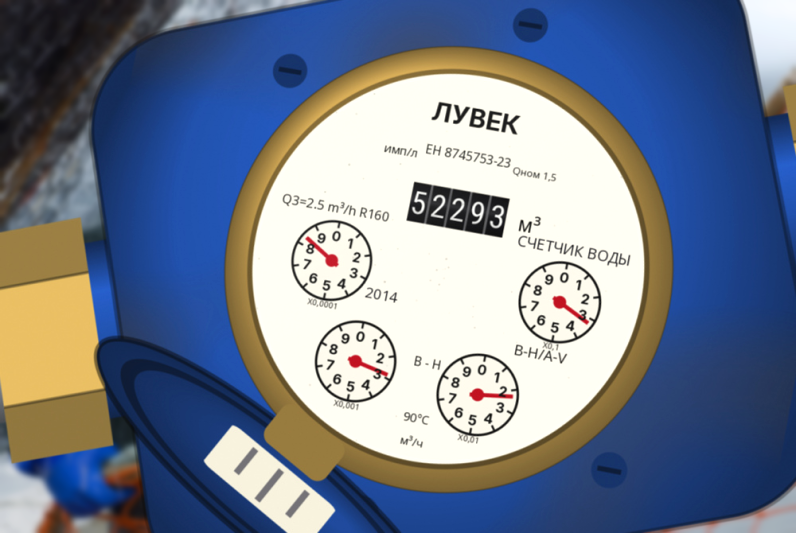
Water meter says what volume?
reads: 52293.3228 m³
